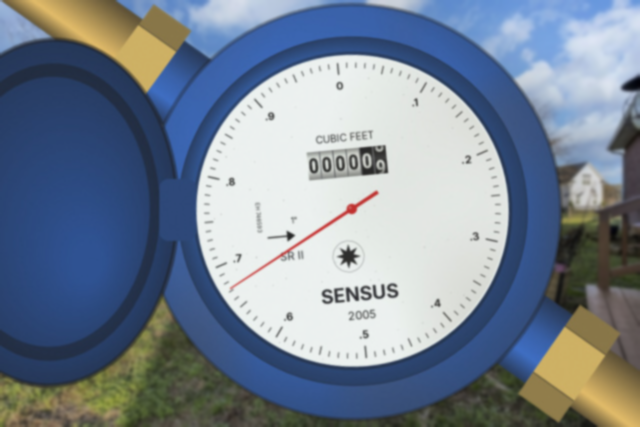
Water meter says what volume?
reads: 8.67 ft³
